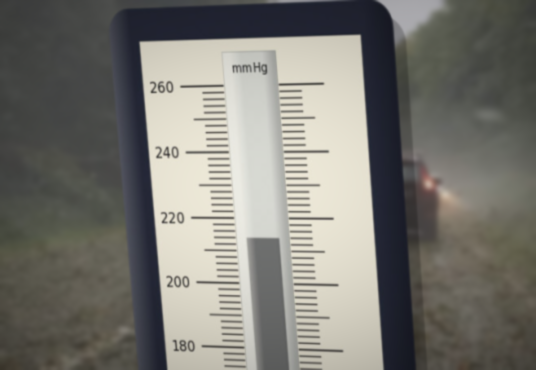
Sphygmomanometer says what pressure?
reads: 214 mmHg
